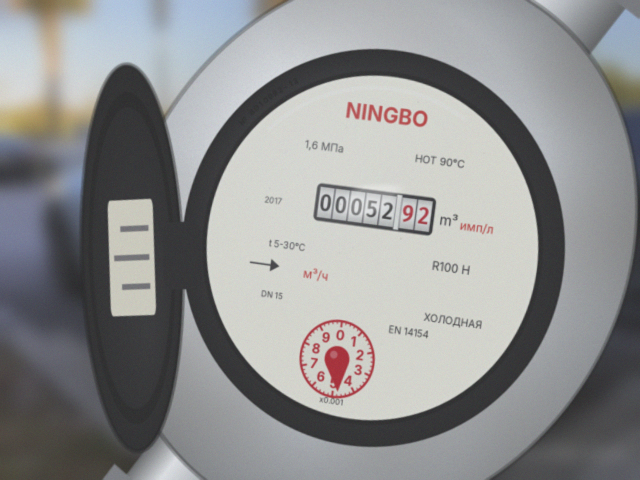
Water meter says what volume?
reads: 52.924 m³
